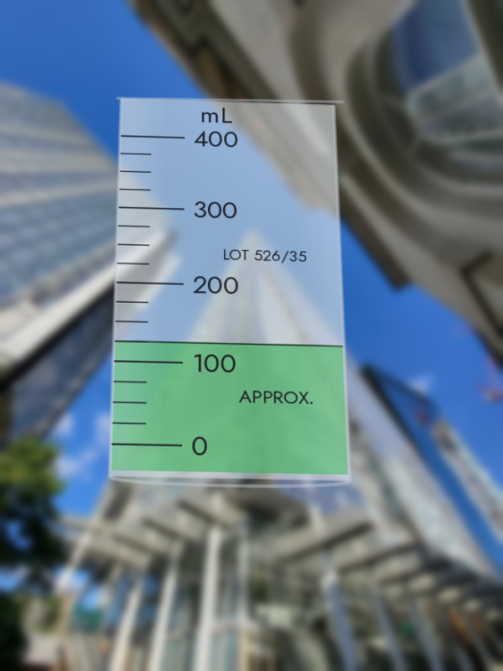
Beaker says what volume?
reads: 125 mL
